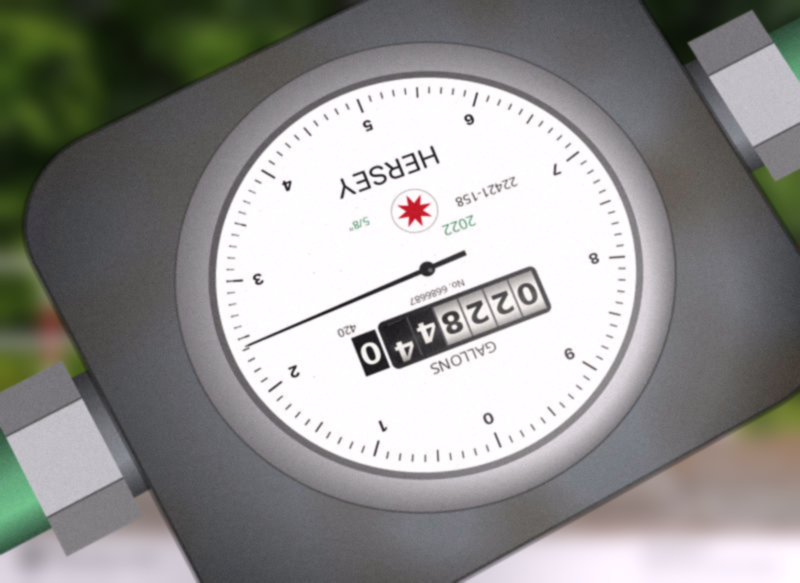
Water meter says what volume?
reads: 228442.4 gal
